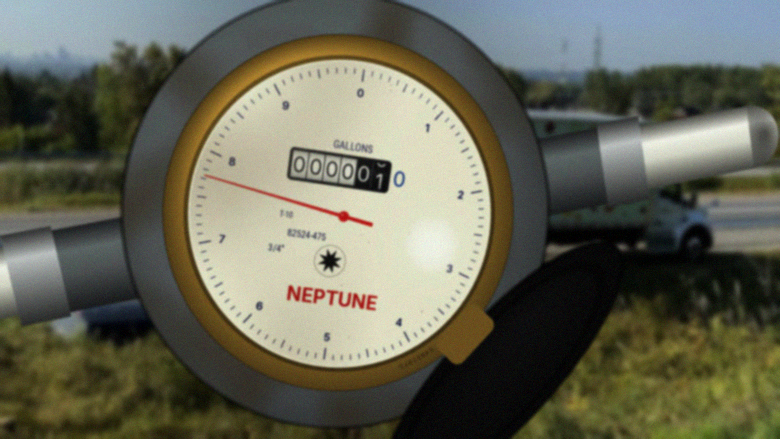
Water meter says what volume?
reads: 7.7 gal
